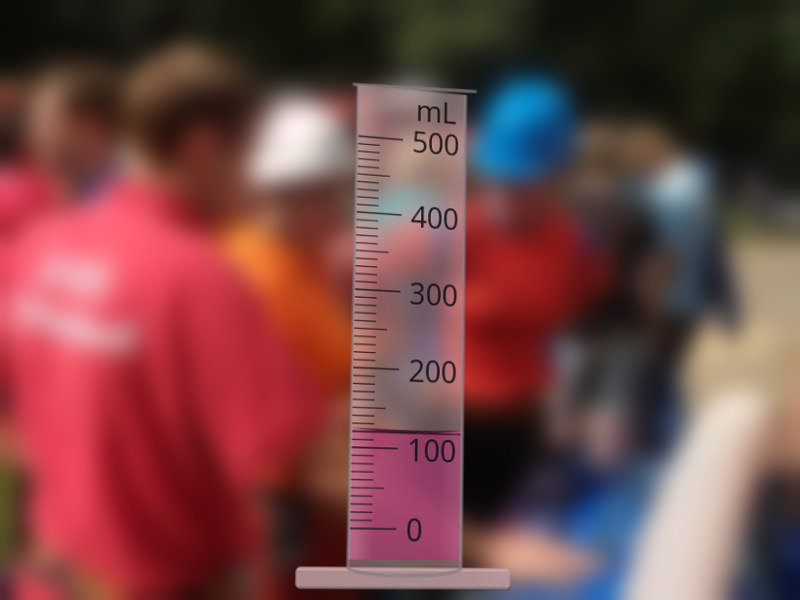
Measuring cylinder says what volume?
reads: 120 mL
